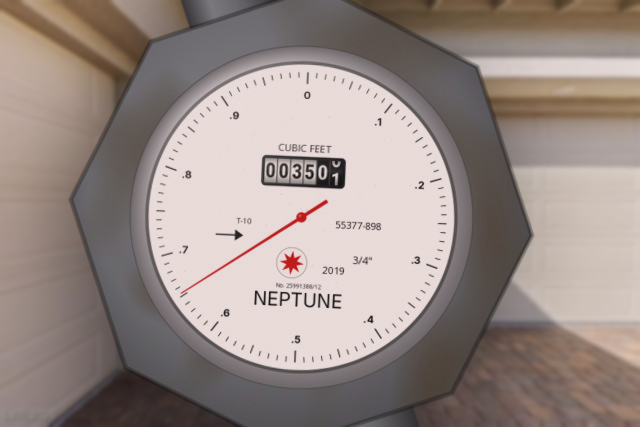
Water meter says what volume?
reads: 3500.65 ft³
